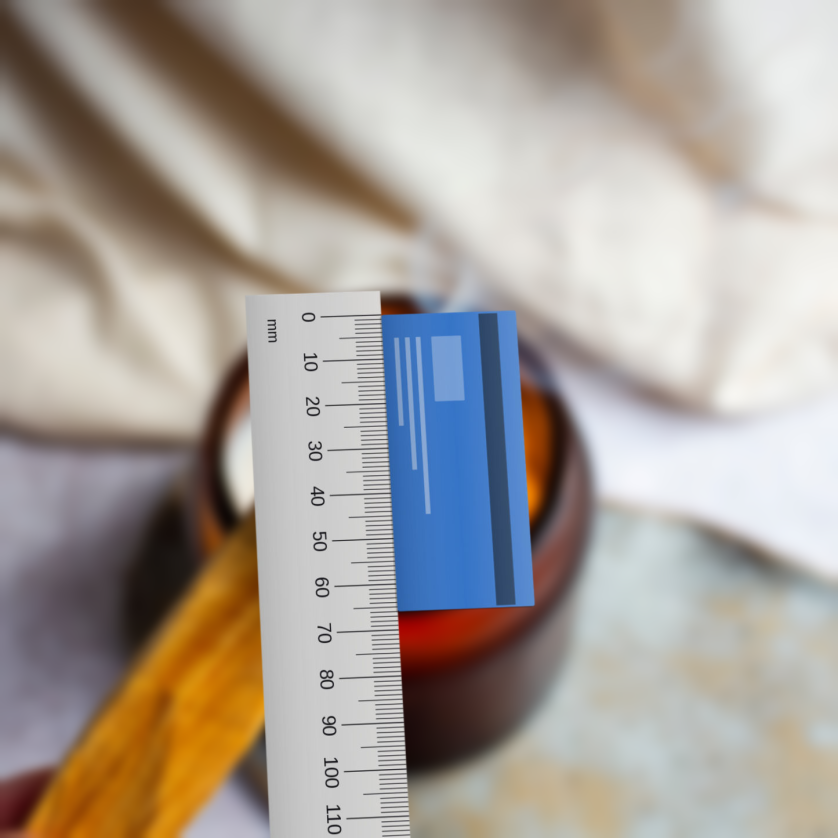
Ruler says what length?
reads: 66 mm
